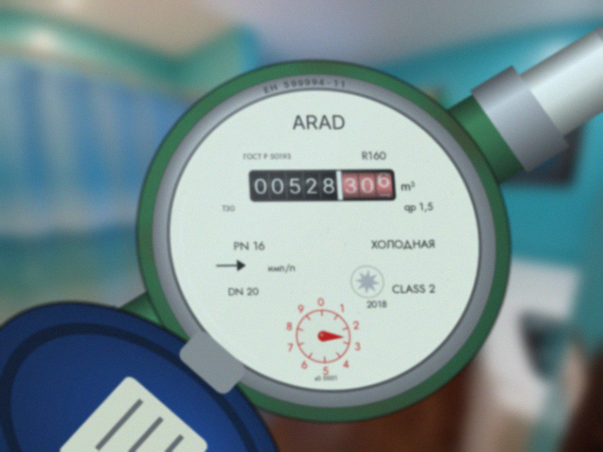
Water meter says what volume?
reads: 528.3062 m³
